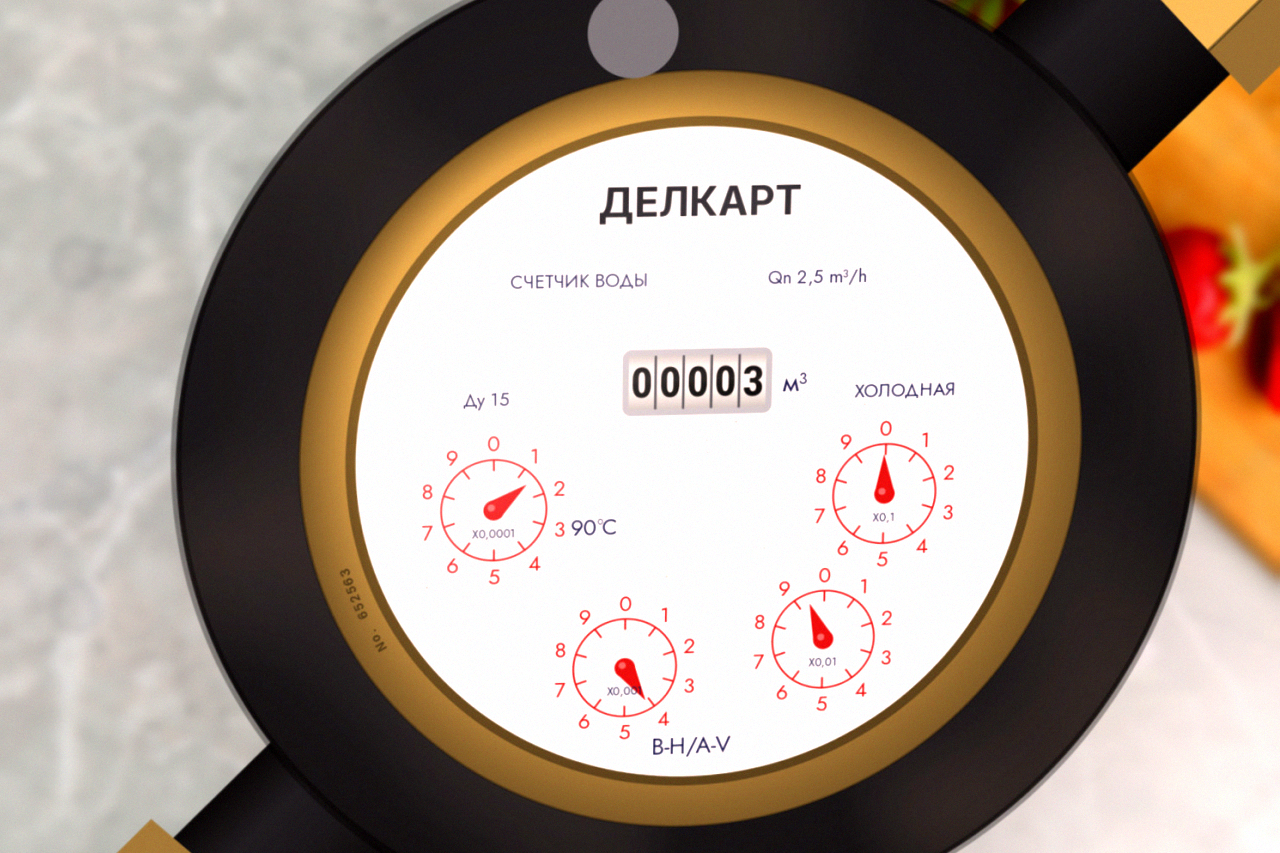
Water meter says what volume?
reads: 2.9941 m³
